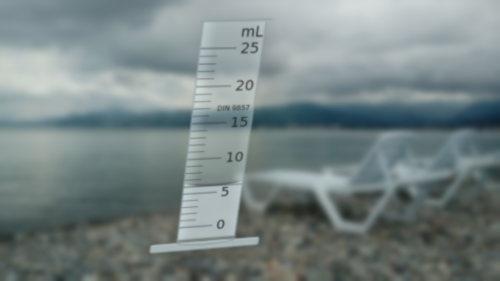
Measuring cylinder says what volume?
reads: 6 mL
